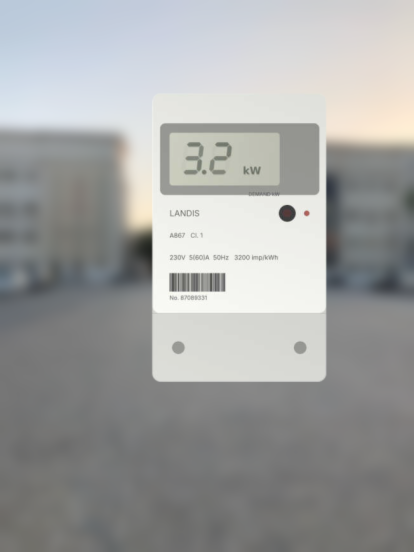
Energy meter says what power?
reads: 3.2 kW
